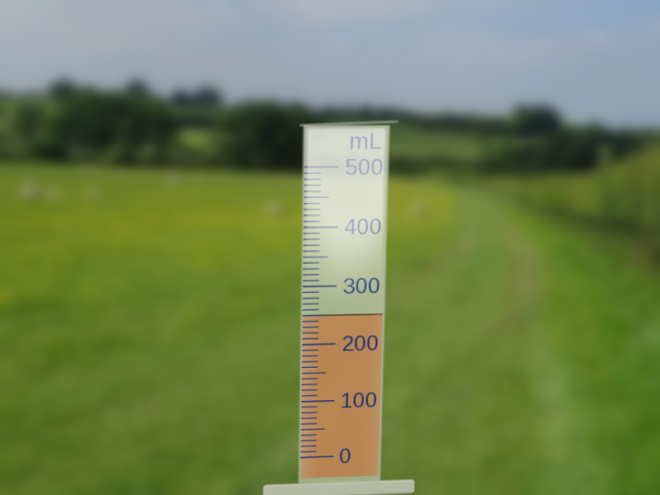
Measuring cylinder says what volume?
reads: 250 mL
